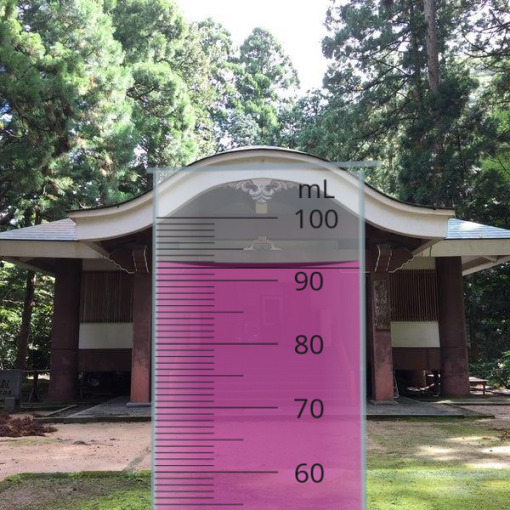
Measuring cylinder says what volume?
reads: 92 mL
